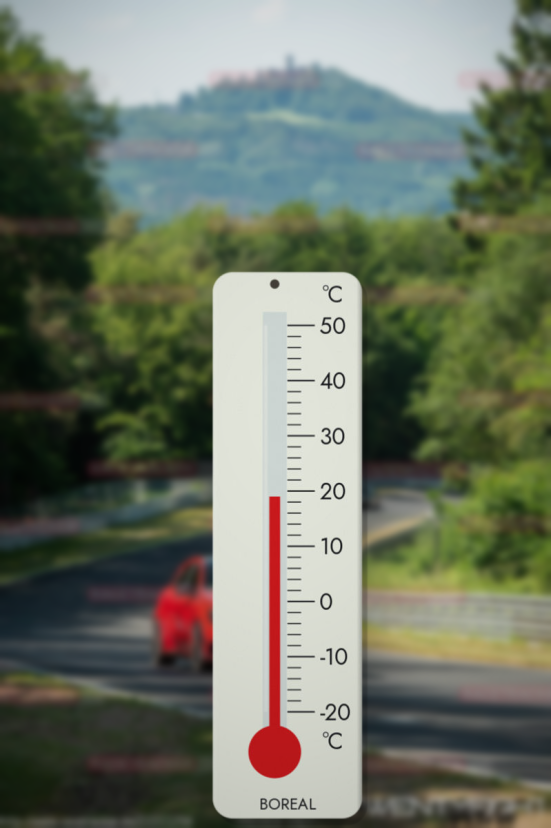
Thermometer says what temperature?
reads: 19 °C
